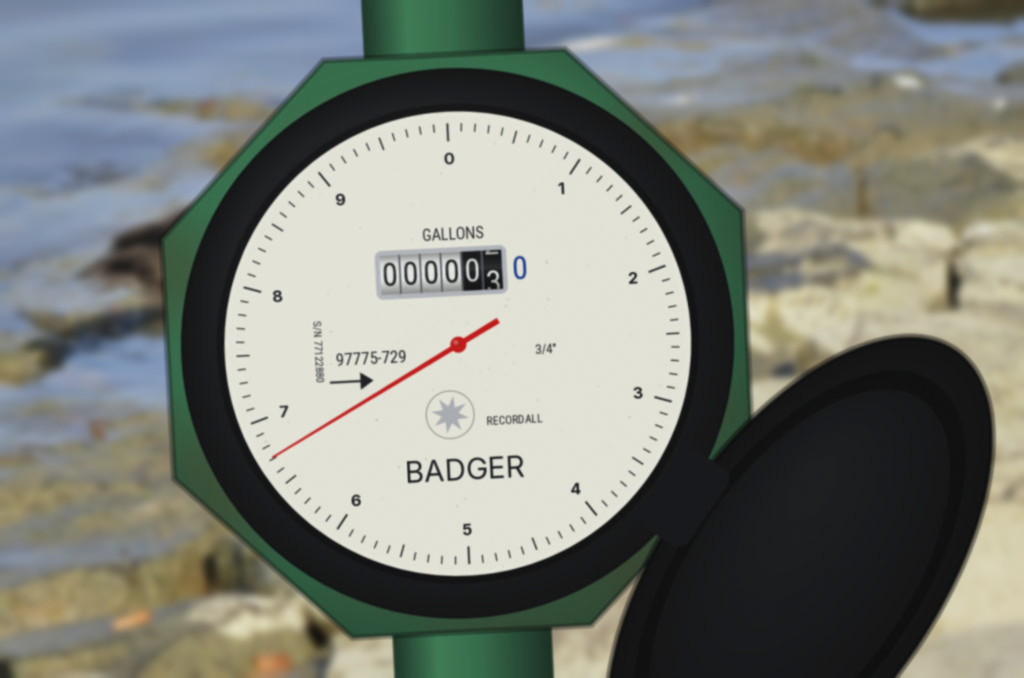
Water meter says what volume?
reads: 26.7 gal
